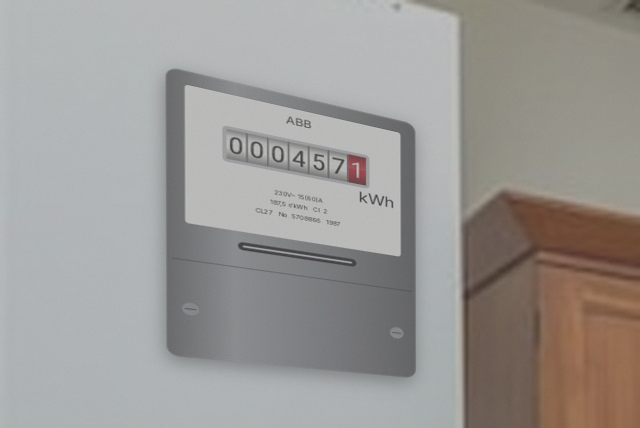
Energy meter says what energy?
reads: 457.1 kWh
